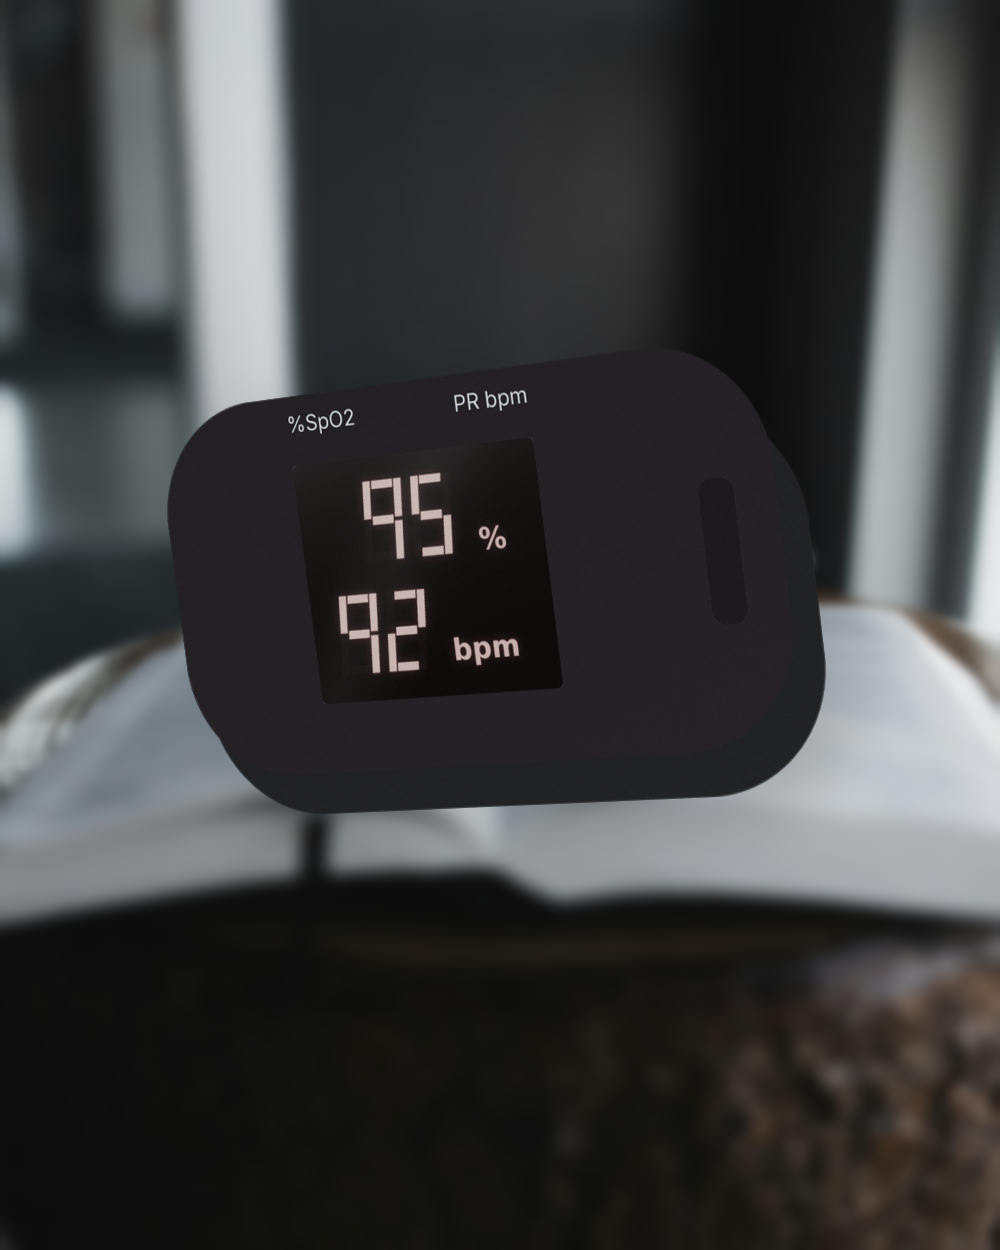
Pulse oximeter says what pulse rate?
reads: 92 bpm
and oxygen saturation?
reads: 95 %
